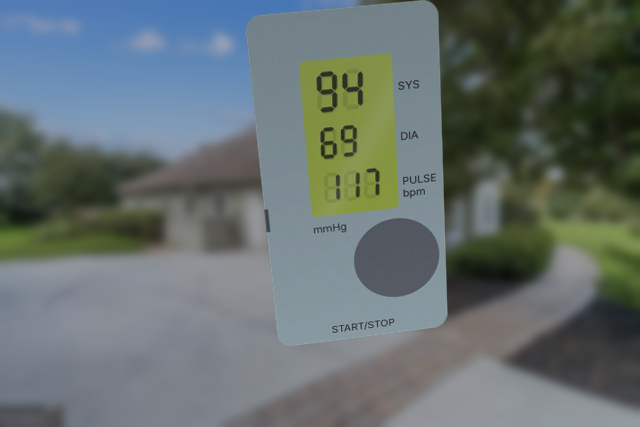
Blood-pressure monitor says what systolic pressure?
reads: 94 mmHg
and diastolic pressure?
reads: 69 mmHg
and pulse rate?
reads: 117 bpm
